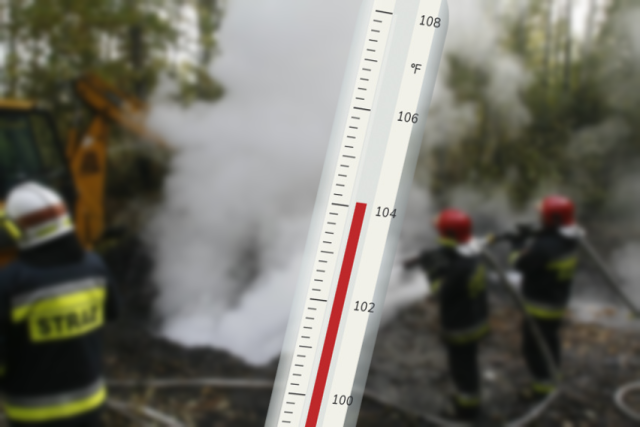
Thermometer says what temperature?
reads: 104.1 °F
